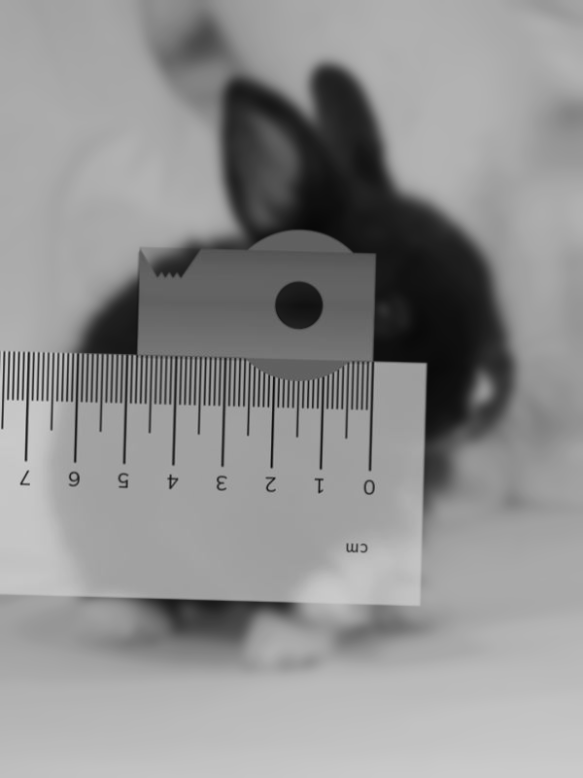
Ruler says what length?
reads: 4.8 cm
